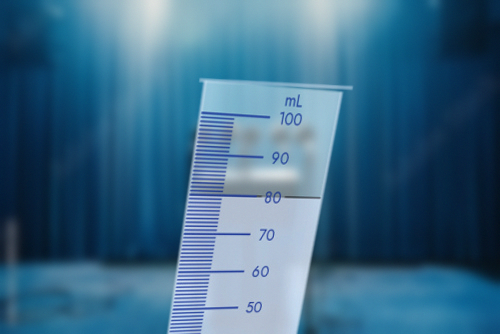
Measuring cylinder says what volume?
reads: 80 mL
